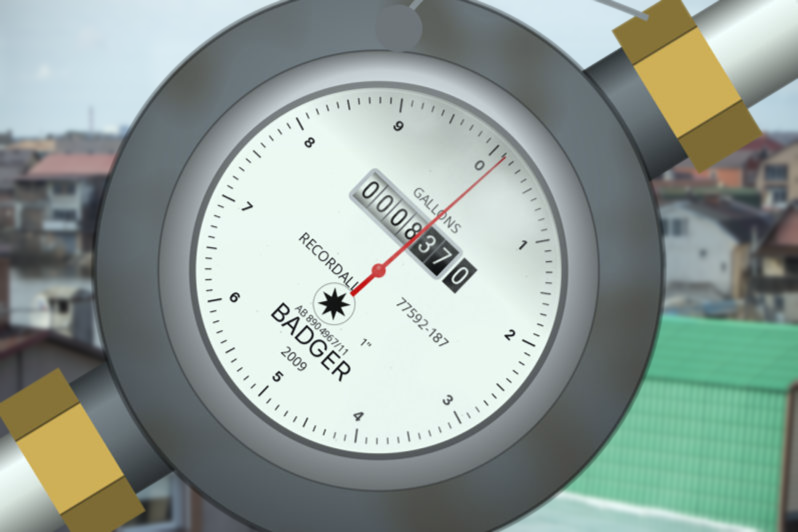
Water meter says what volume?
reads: 8370.1 gal
